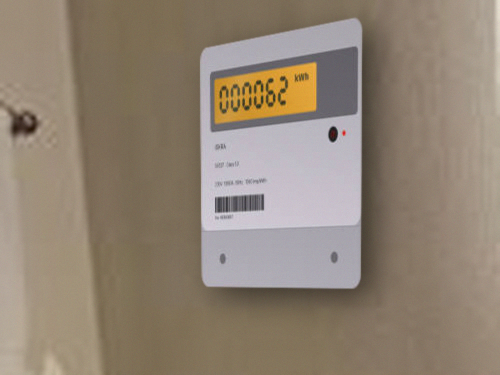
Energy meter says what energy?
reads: 62 kWh
